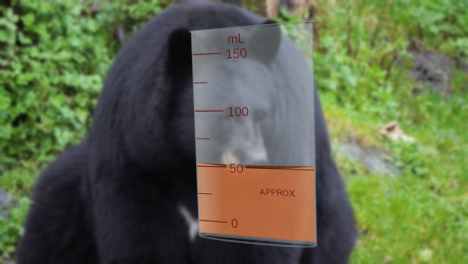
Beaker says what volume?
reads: 50 mL
